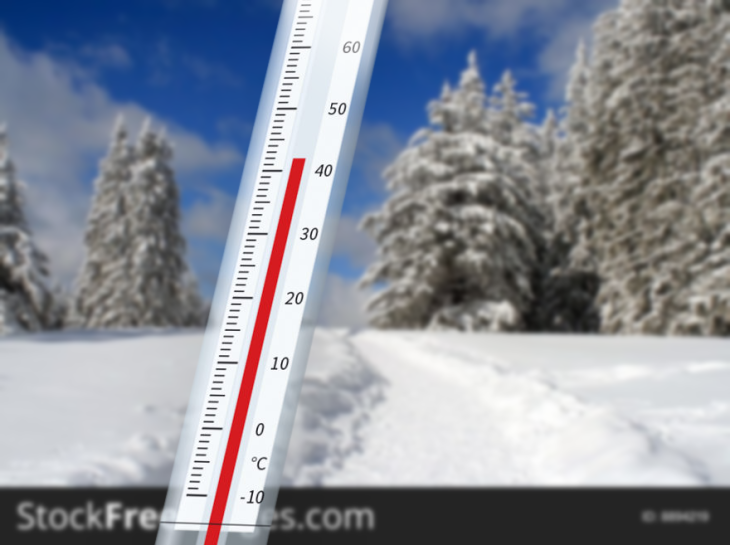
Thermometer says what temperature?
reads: 42 °C
